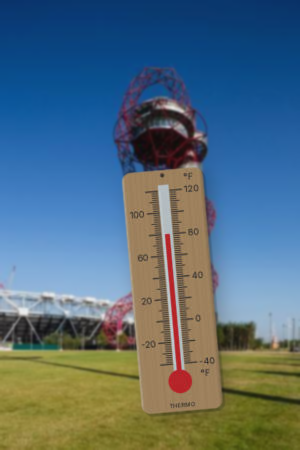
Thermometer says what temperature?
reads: 80 °F
